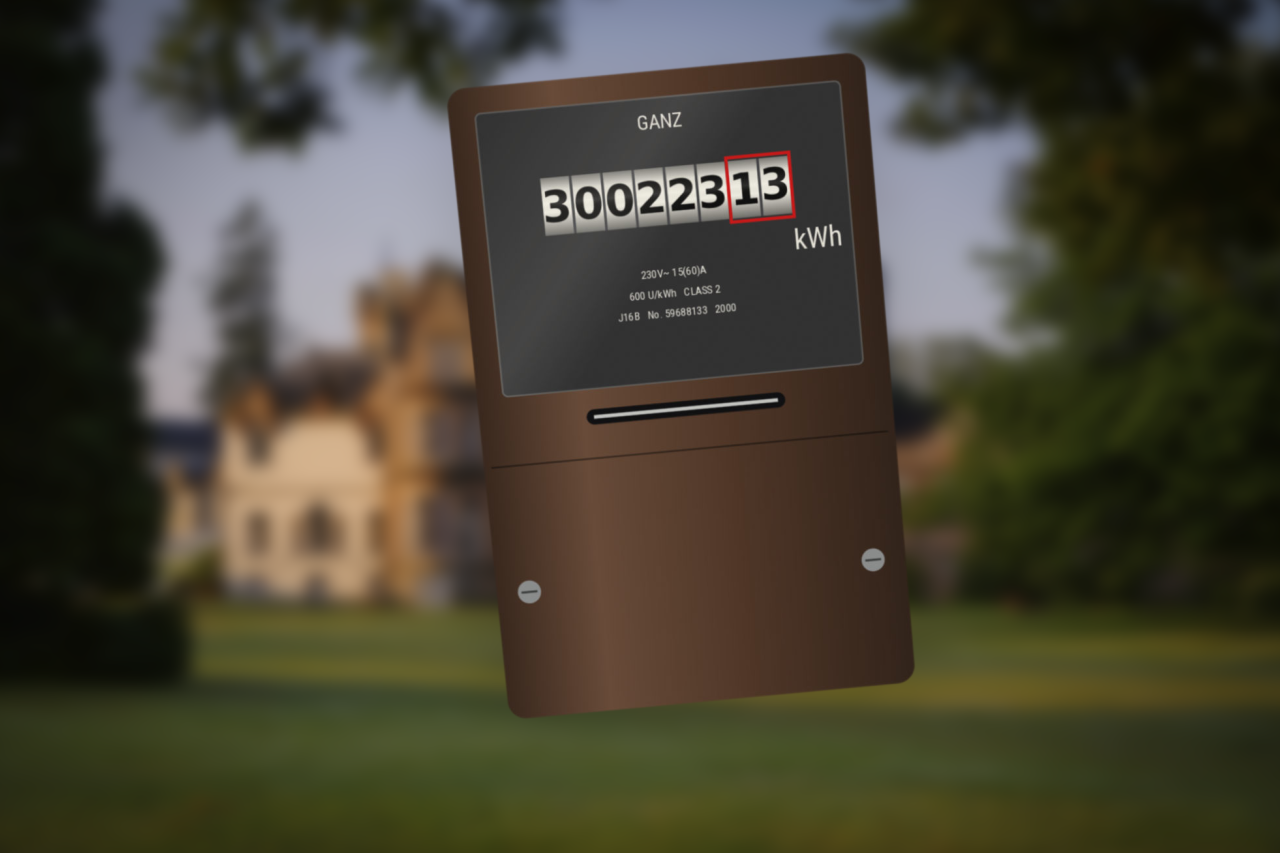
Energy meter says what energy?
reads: 300223.13 kWh
